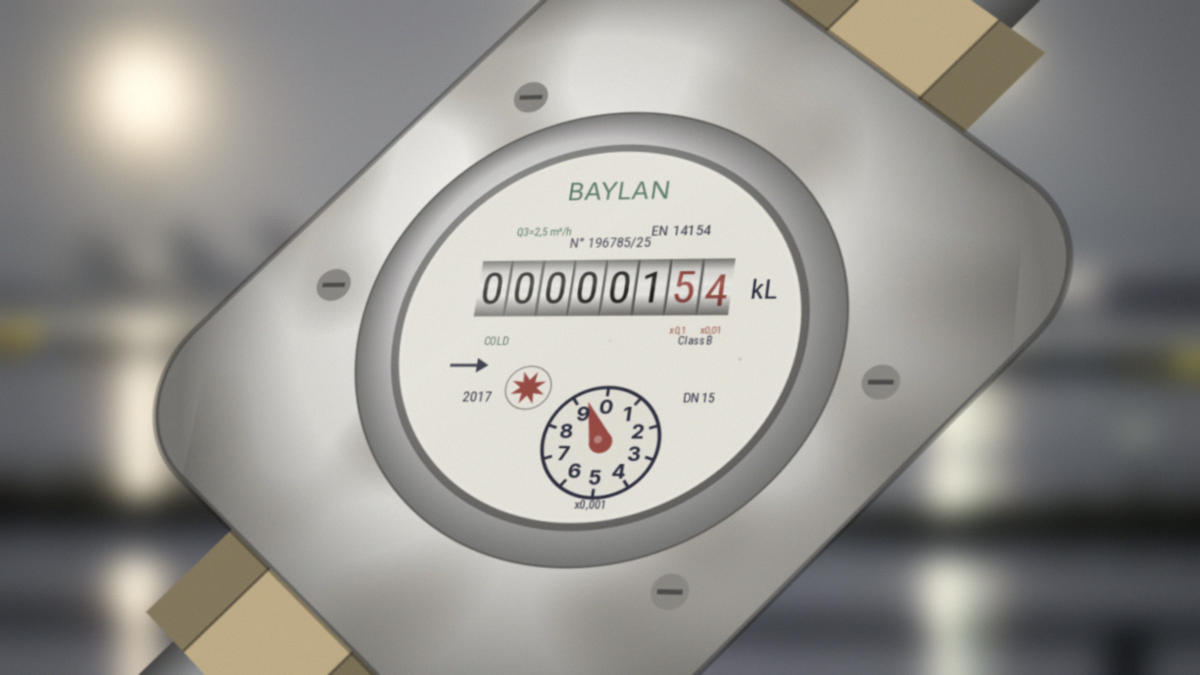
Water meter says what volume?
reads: 1.539 kL
